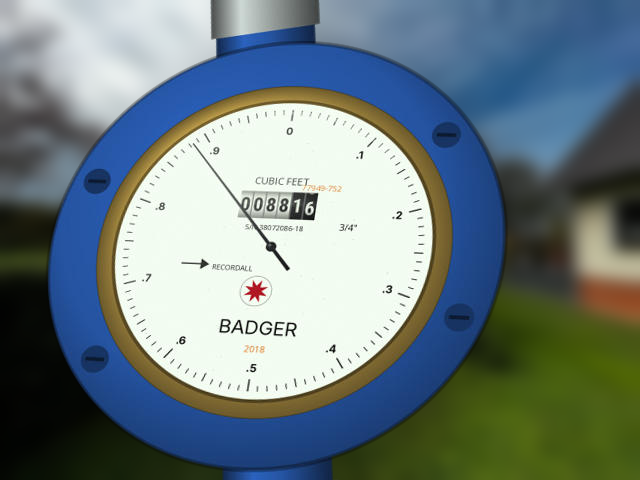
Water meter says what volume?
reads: 8815.88 ft³
